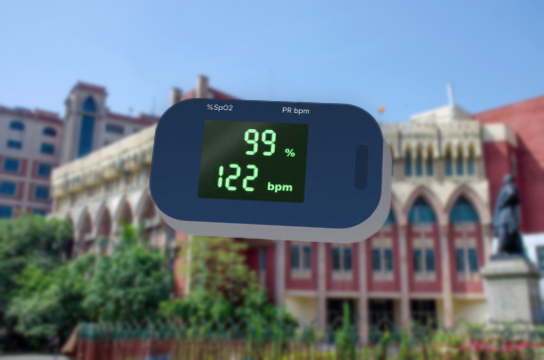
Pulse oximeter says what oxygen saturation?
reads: 99 %
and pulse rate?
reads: 122 bpm
